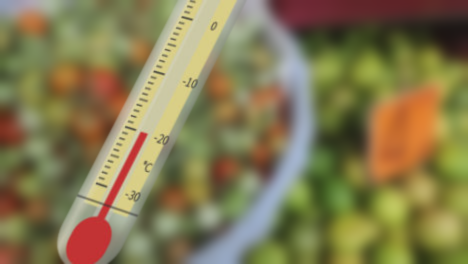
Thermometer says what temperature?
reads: -20 °C
